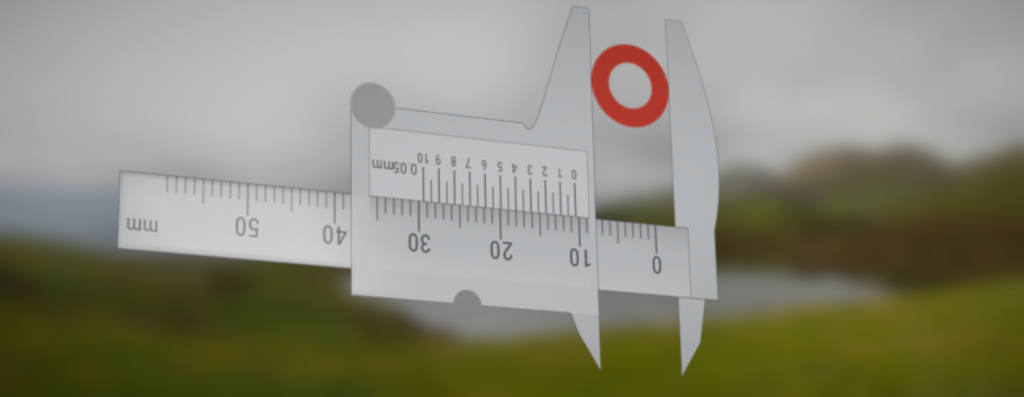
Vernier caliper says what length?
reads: 10.4 mm
